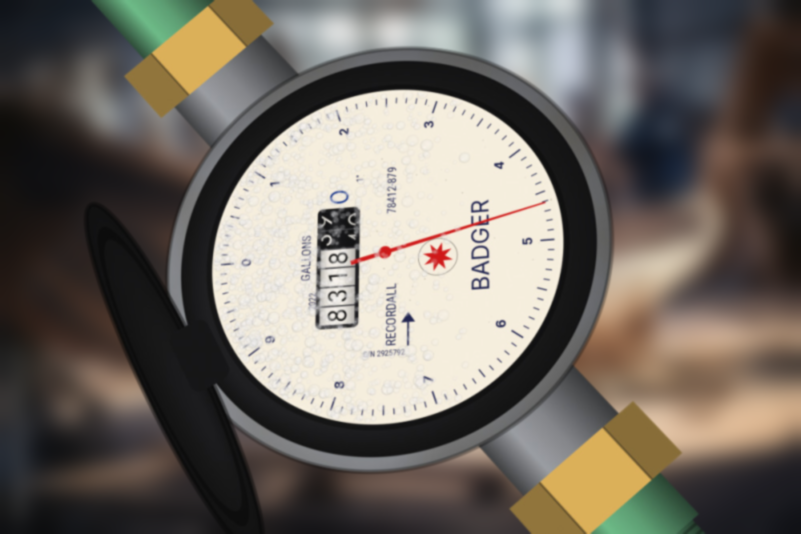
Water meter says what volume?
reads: 8318394.6 gal
